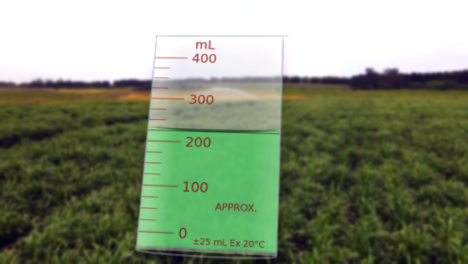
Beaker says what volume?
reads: 225 mL
